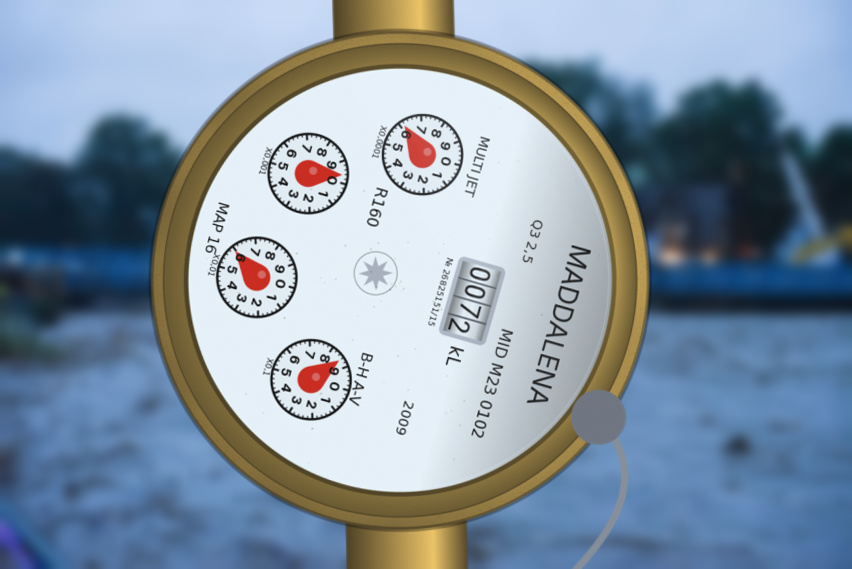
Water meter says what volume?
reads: 71.8596 kL
